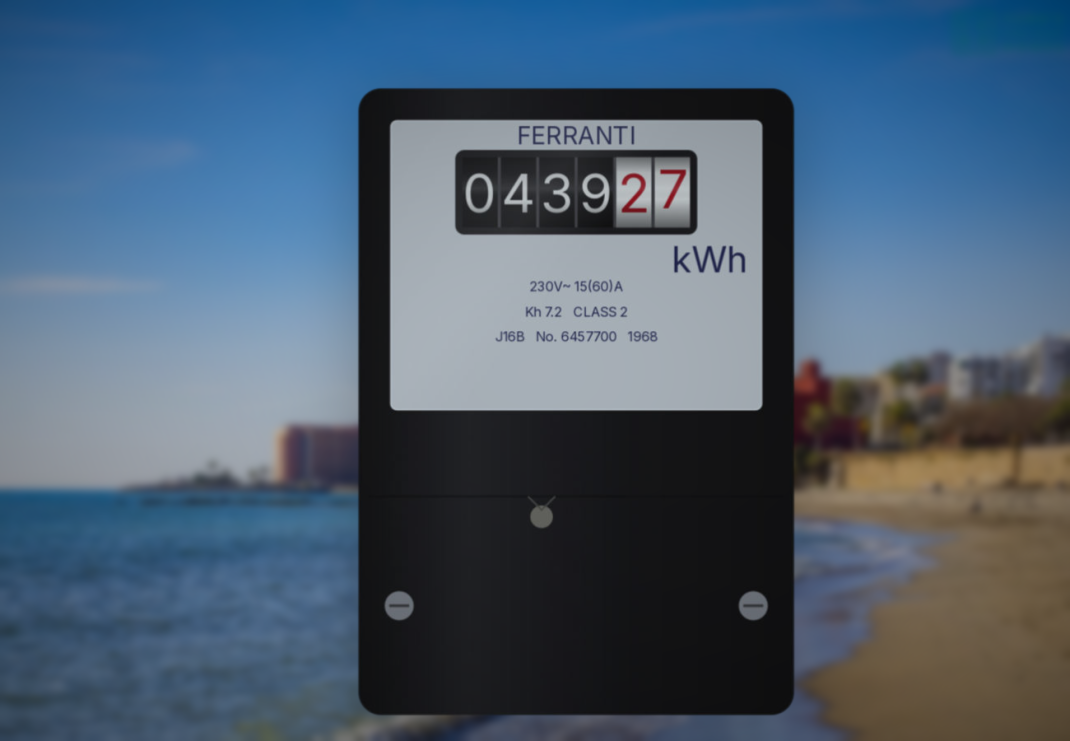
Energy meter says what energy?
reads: 439.27 kWh
